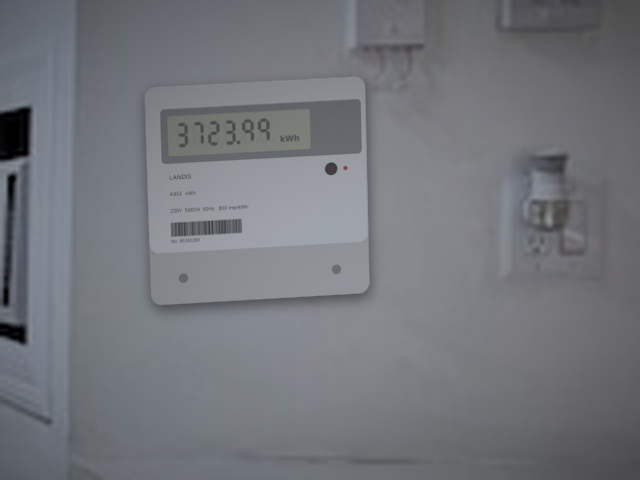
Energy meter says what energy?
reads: 3723.99 kWh
